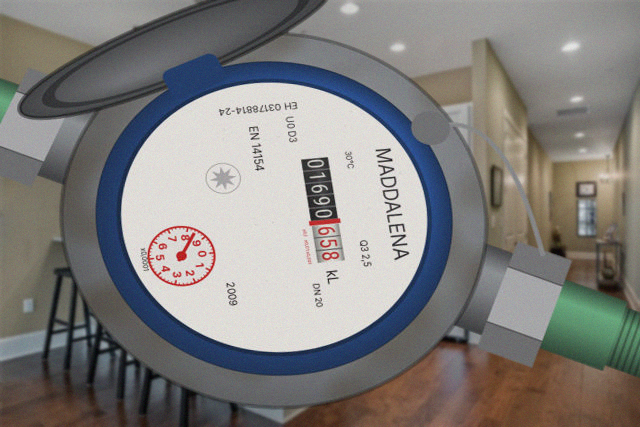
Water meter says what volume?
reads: 1690.6588 kL
